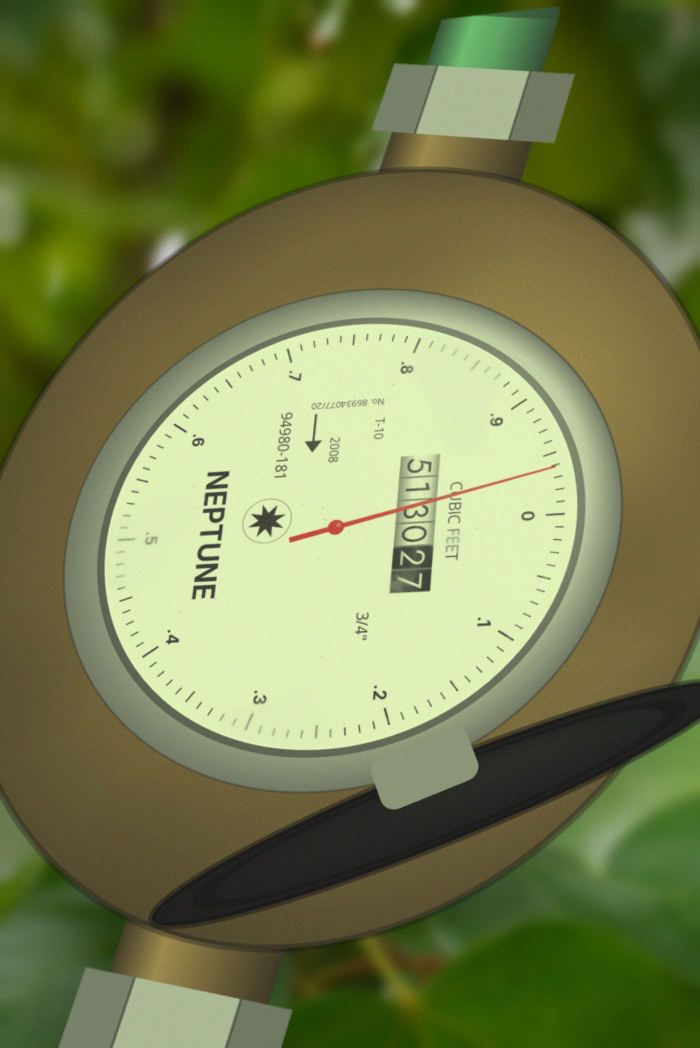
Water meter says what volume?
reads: 513026.96 ft³
